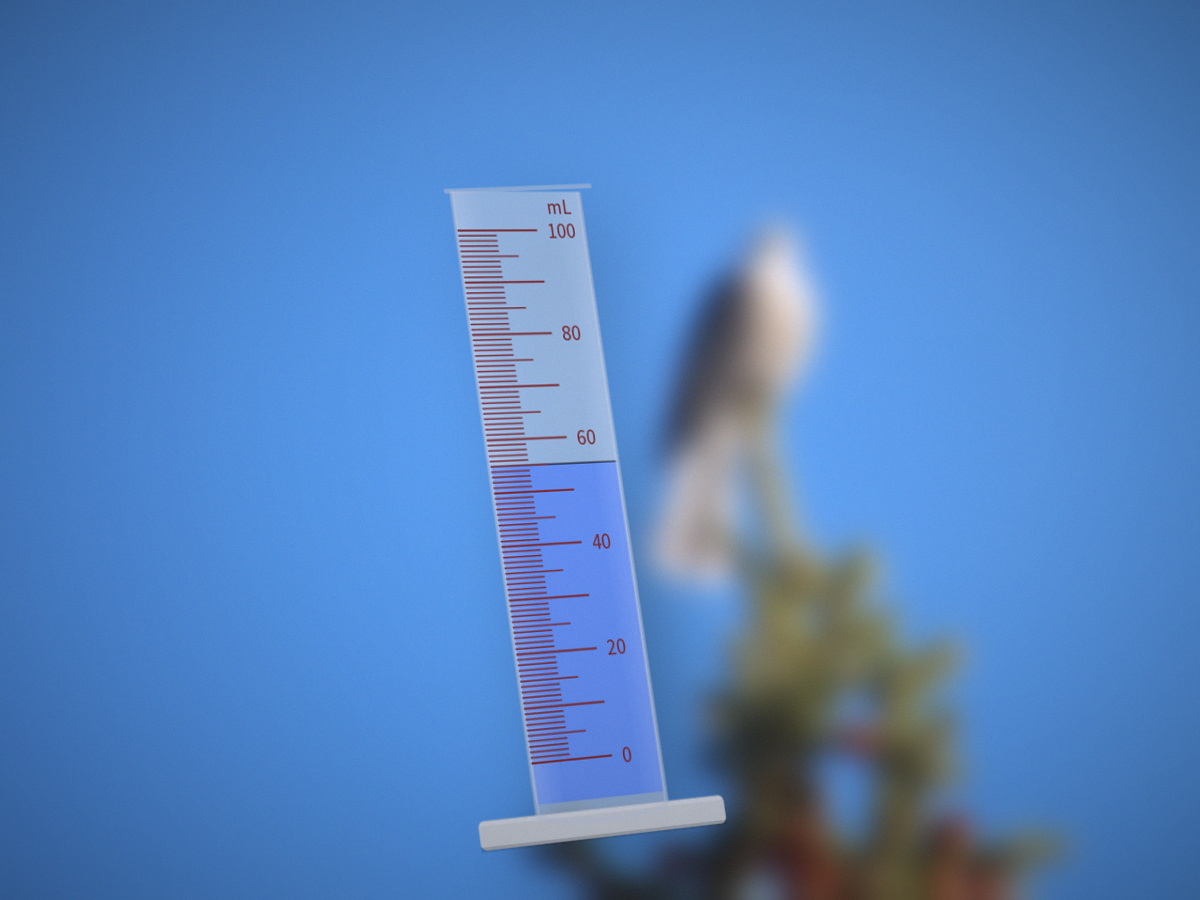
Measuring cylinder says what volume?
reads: 55 mL
